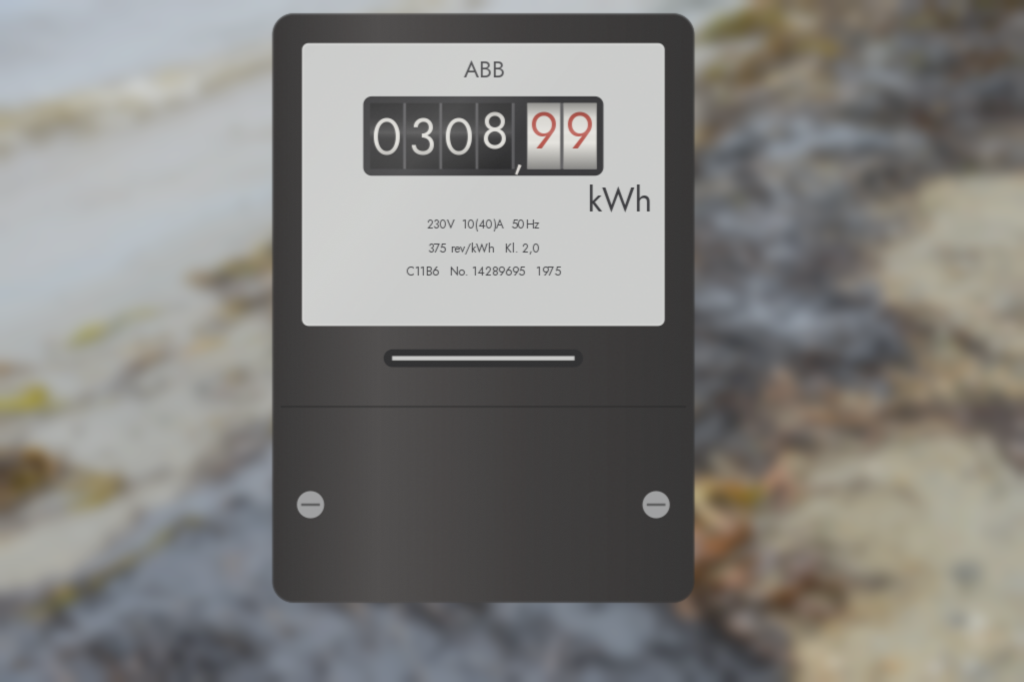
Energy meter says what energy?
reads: 308.99 kWh
